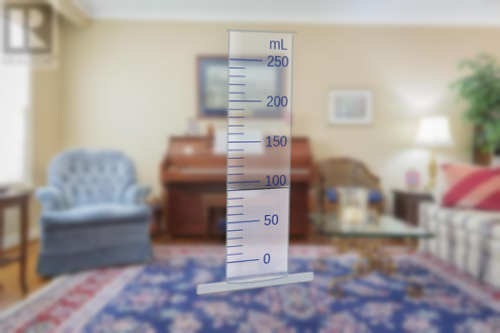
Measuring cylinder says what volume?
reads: 90 mL
